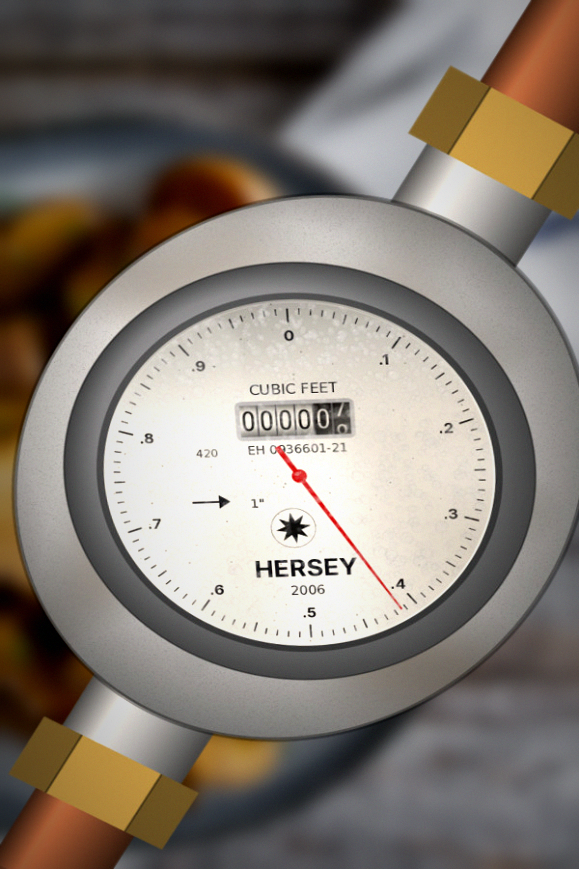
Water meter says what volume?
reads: 7.41 ft³
